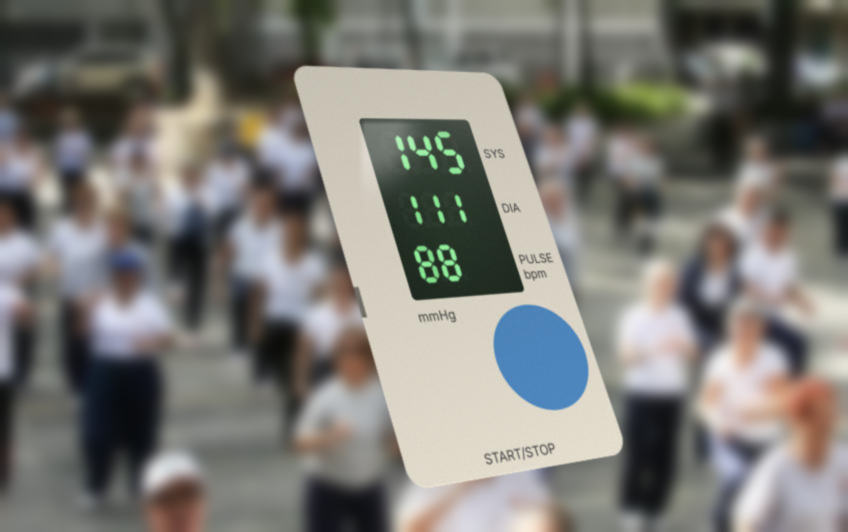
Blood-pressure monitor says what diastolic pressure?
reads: 111 mmHg
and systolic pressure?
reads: 145 mmHg
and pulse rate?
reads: 88 bpm
